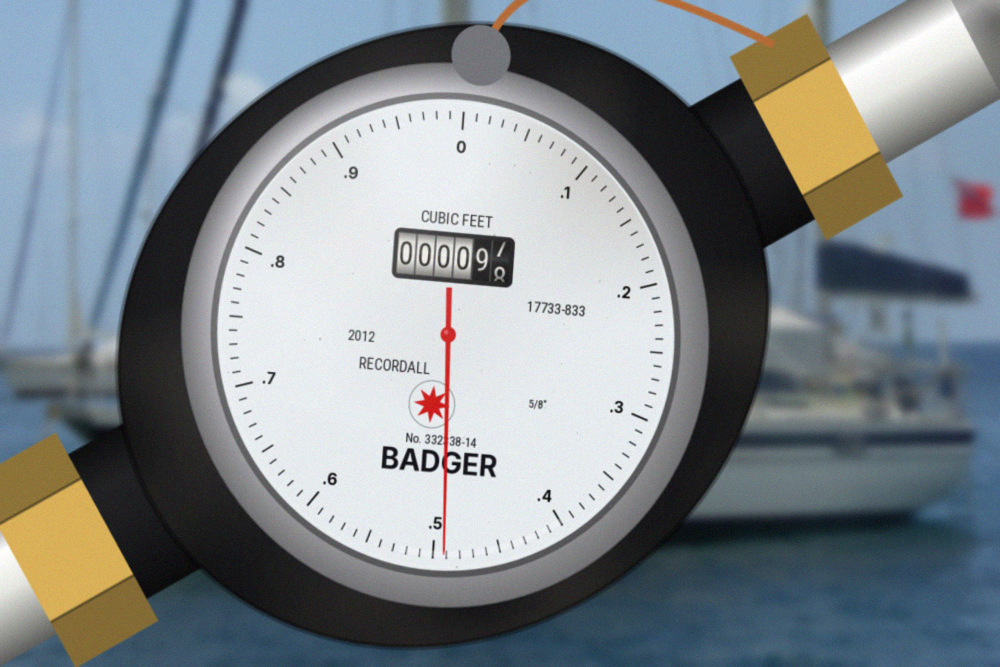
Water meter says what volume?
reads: 97.49 ft³
